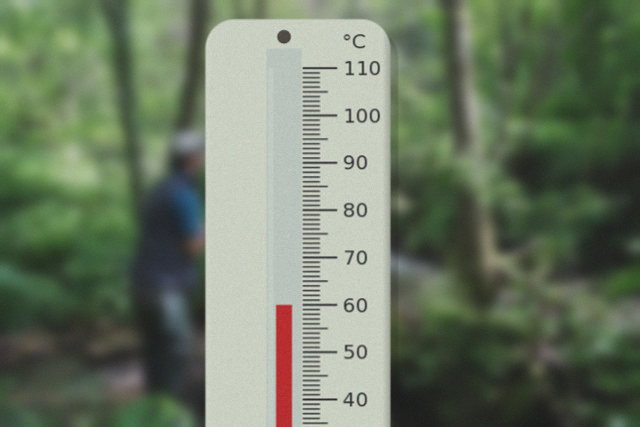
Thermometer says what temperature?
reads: 60 °C
